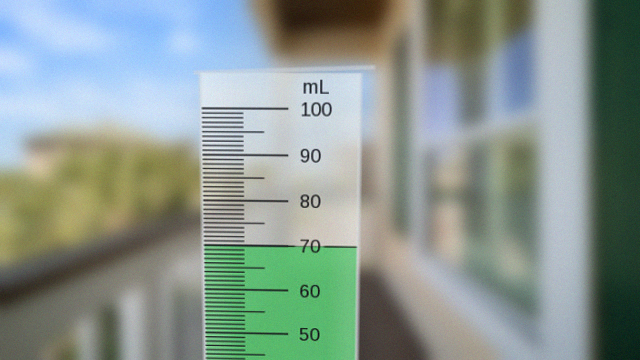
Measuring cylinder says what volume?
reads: 70 mL
